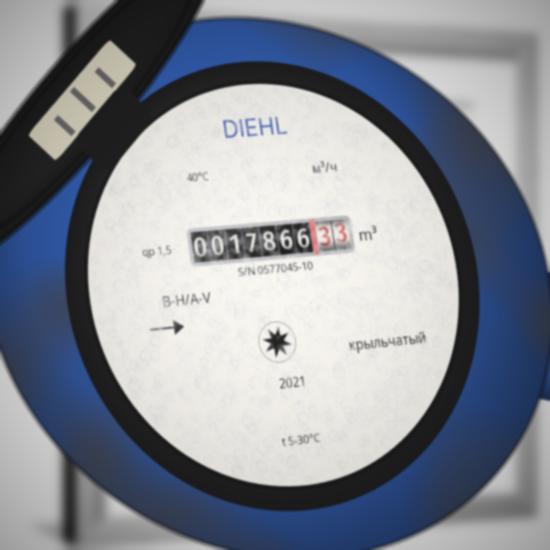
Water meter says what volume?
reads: 17866.33 m³
